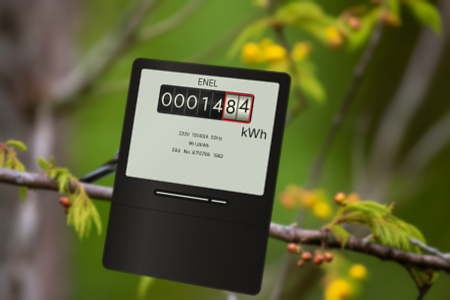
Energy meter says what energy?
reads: 14.84 kWh
